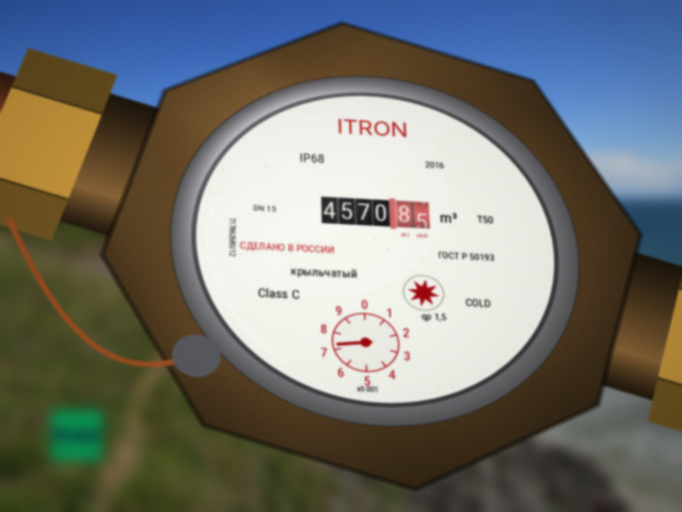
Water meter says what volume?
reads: 4570.847 m³
